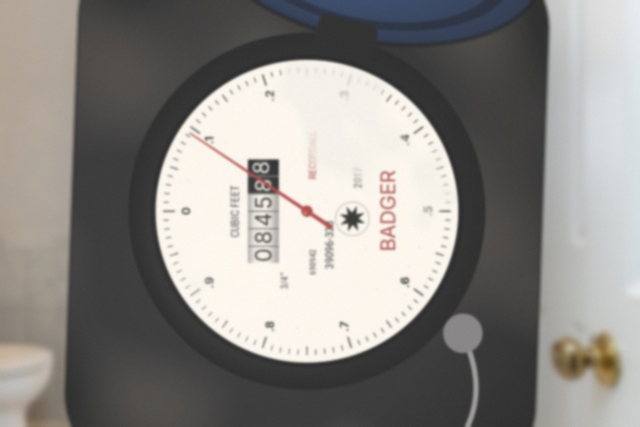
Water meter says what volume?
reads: 84588.09 ft³
